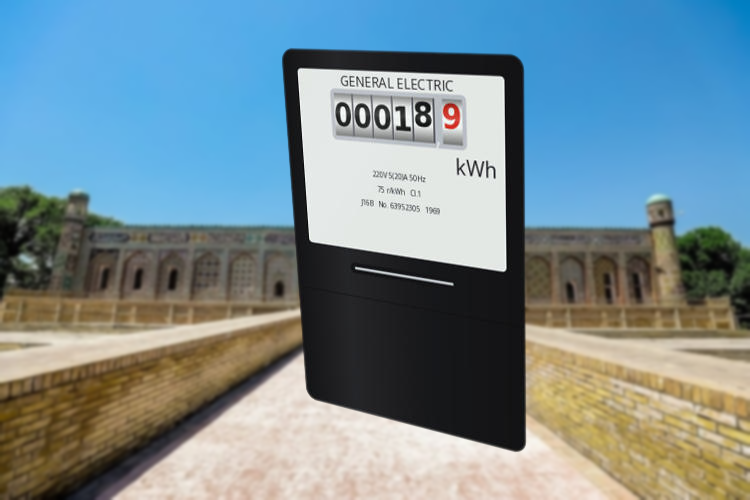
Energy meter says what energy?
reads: 18.9 kWh
